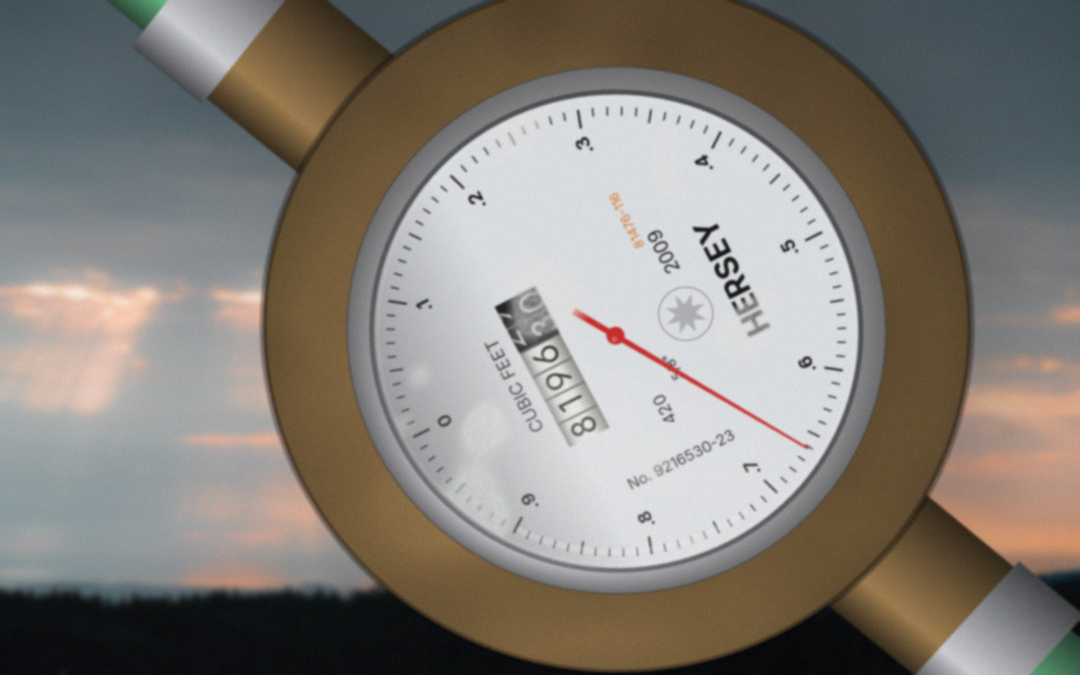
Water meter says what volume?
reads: 819629.66 ft³
